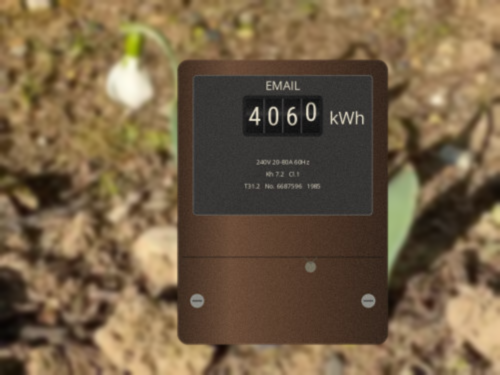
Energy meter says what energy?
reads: 4060 kWh
